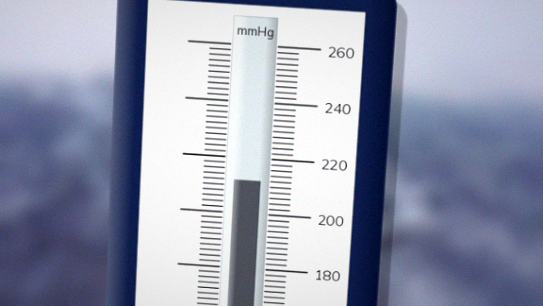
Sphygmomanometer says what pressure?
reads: 212 mmHg
